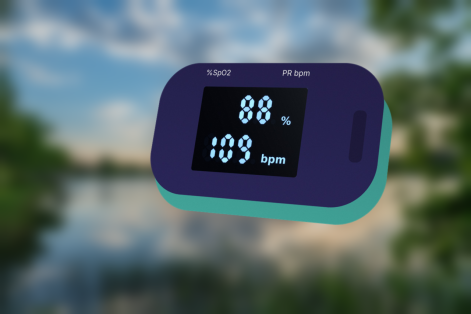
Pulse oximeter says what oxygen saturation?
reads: 88 %
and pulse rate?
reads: 109 bpm
